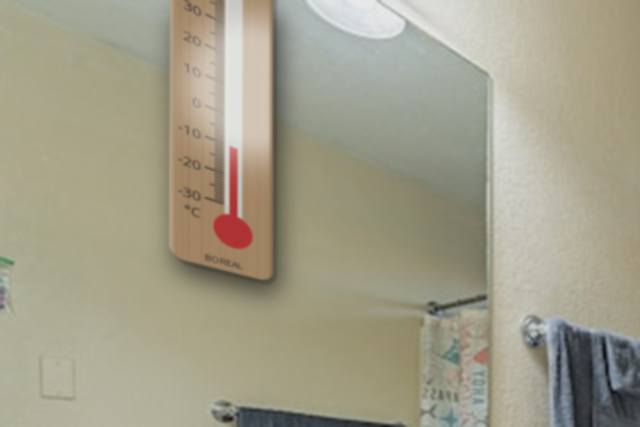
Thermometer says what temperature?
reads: -10 °C
